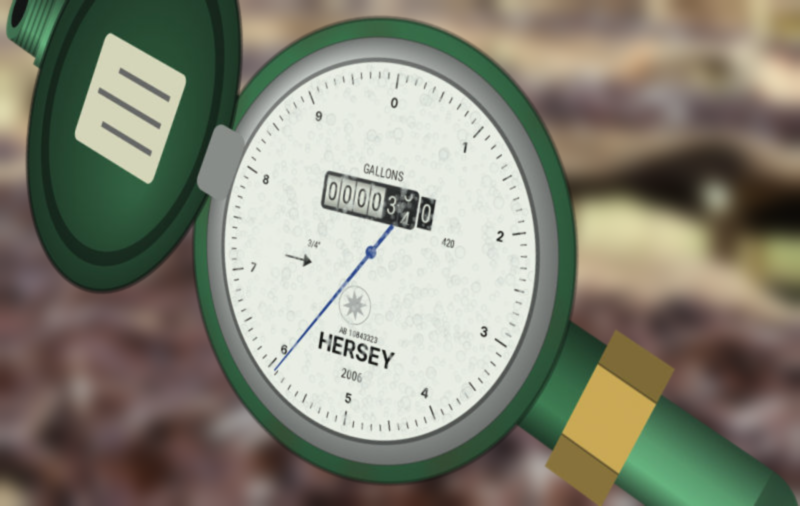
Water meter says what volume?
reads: 335.9 gal
